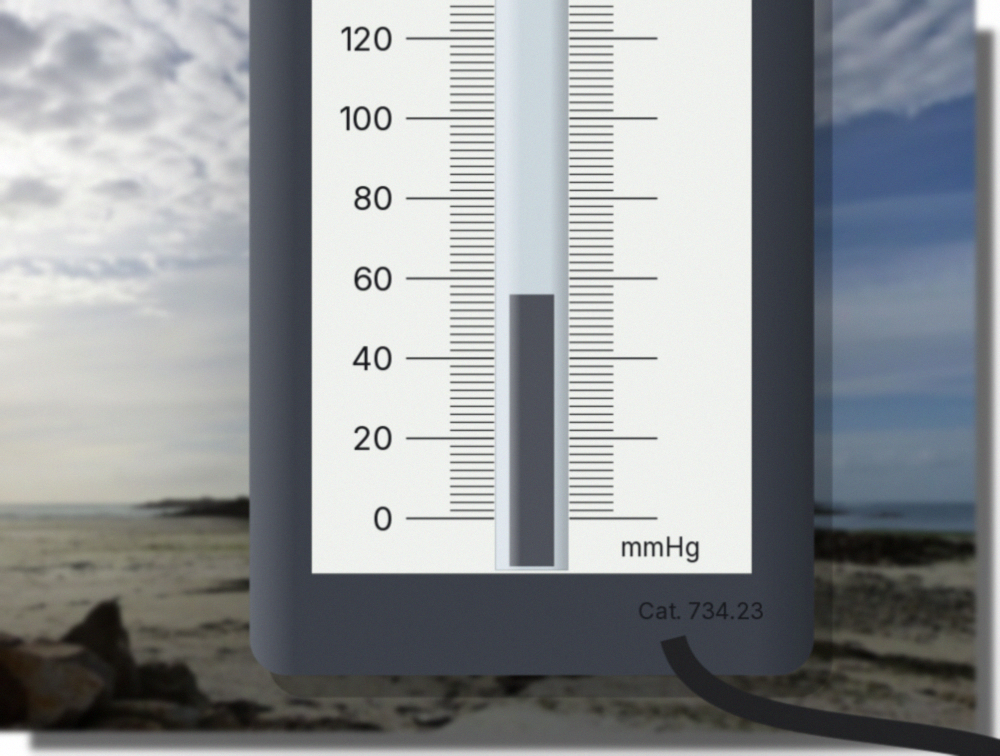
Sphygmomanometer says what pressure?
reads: 56 mmHg
